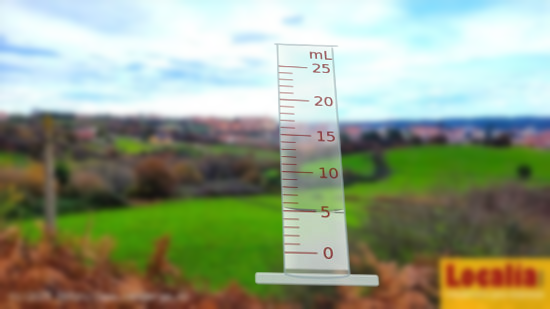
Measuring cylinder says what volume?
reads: 5 mL
